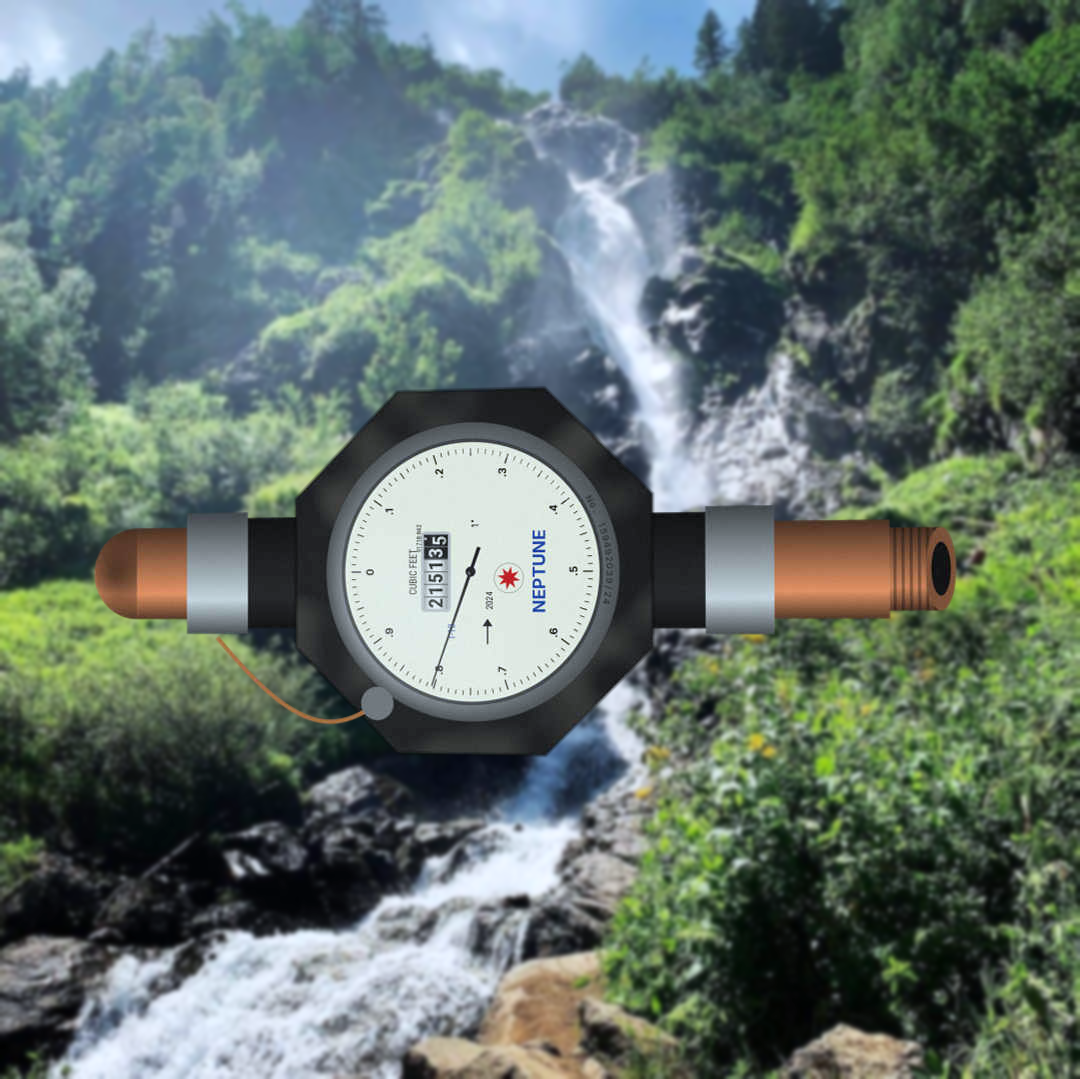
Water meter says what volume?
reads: 215134.80 ft³
